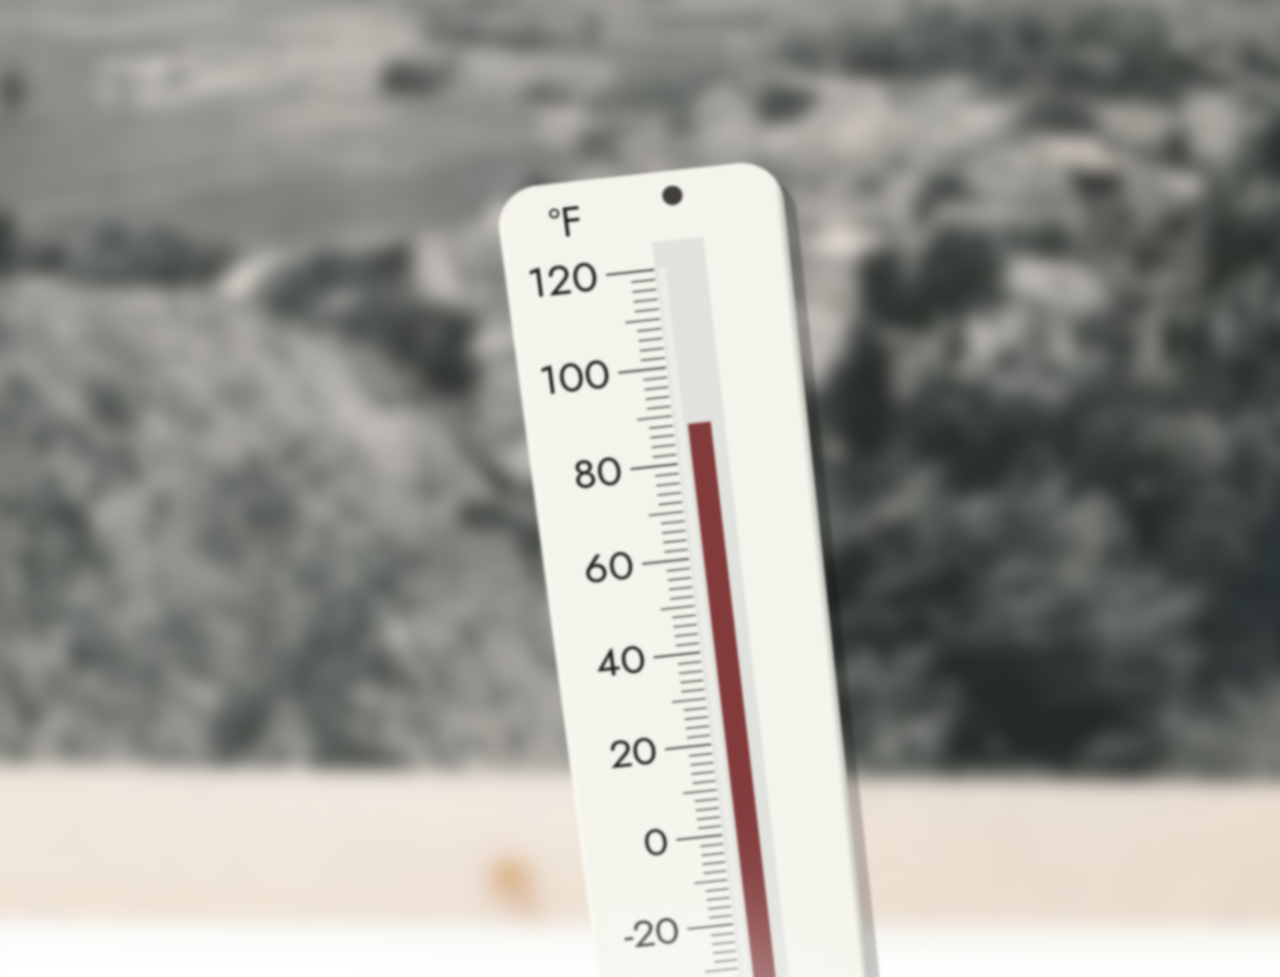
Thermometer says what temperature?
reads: 88 °F
